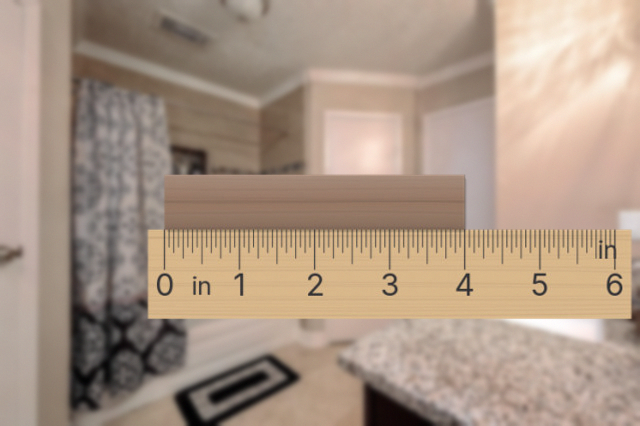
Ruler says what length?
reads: 4 in
